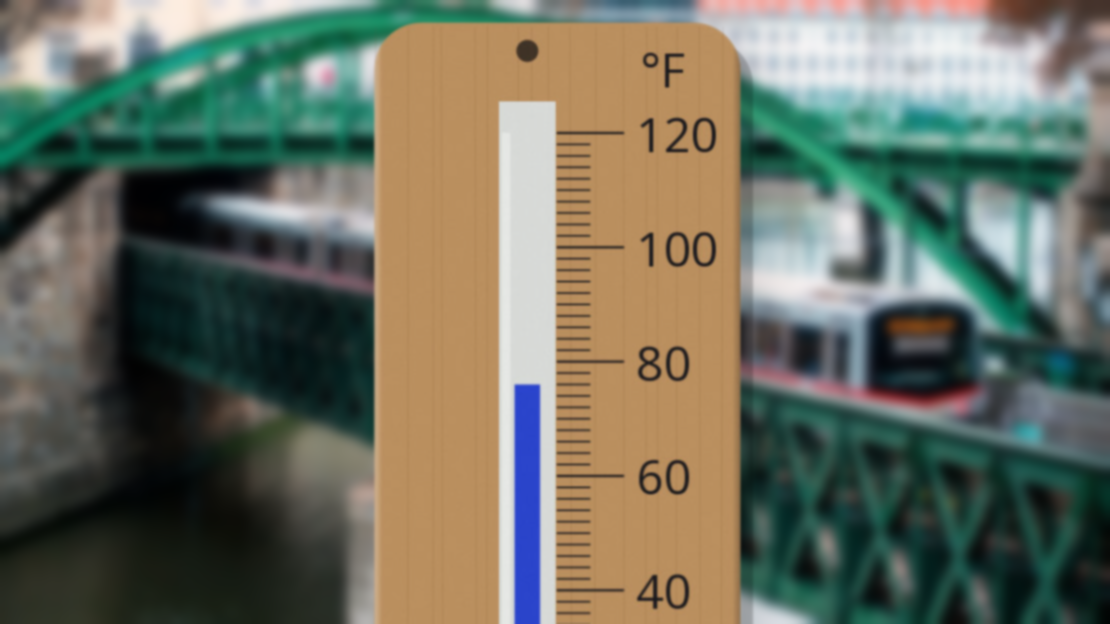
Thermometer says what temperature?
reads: 76 °F
